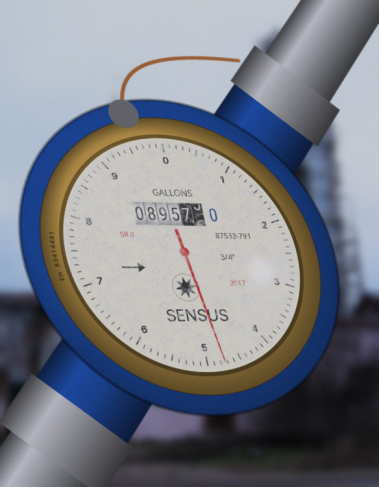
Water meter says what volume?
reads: 895754.7 gal
